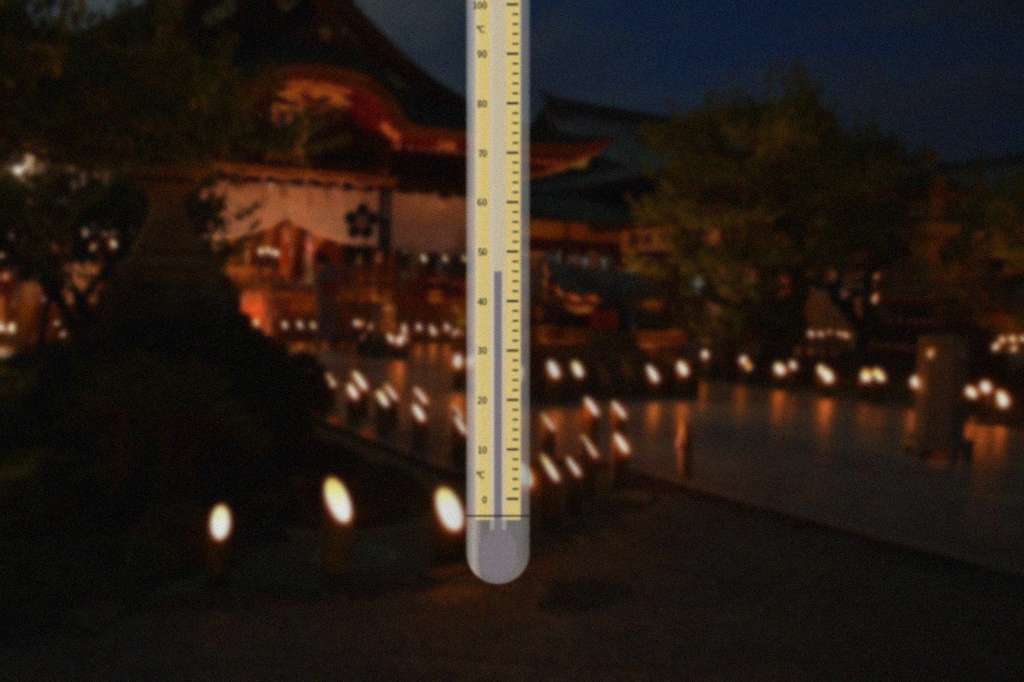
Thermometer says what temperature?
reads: 46 °C
